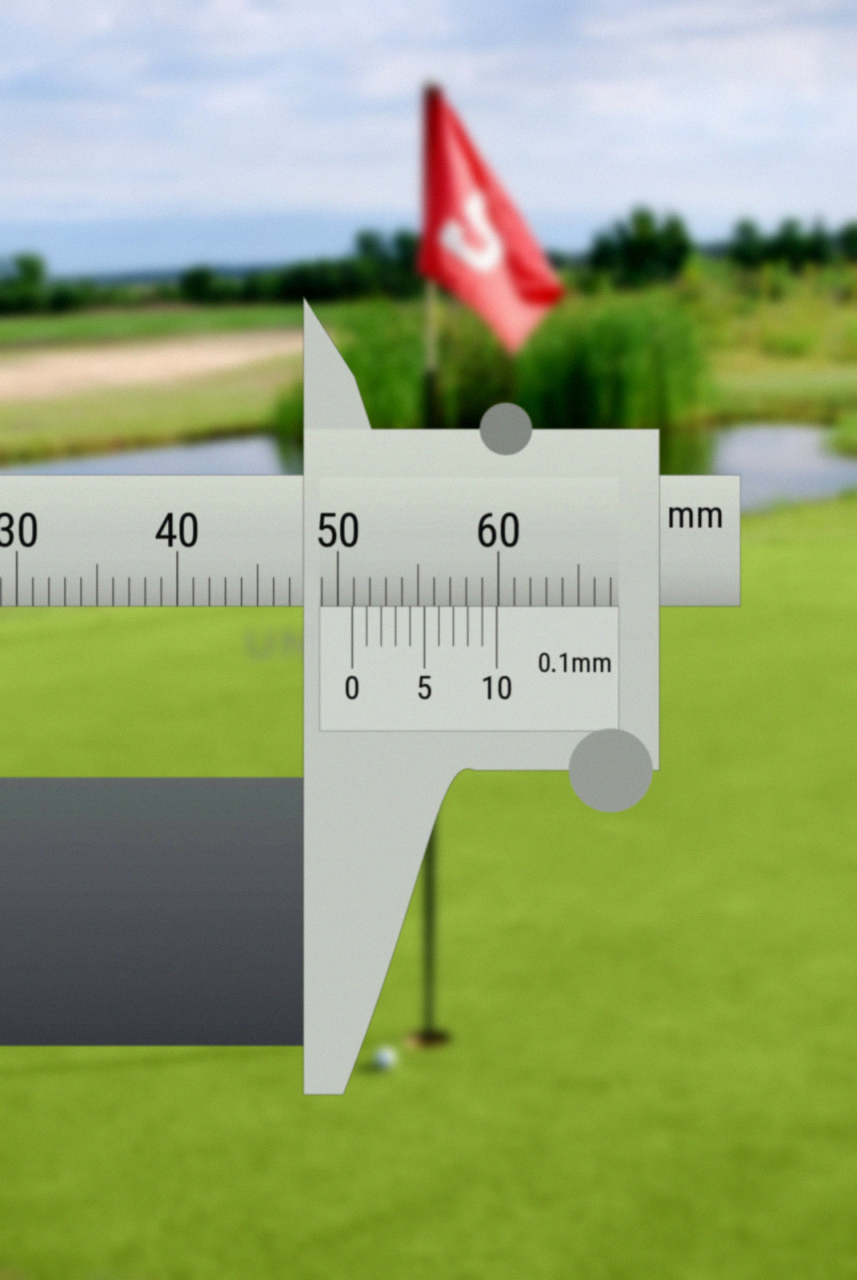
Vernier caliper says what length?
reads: 50.9 mm
